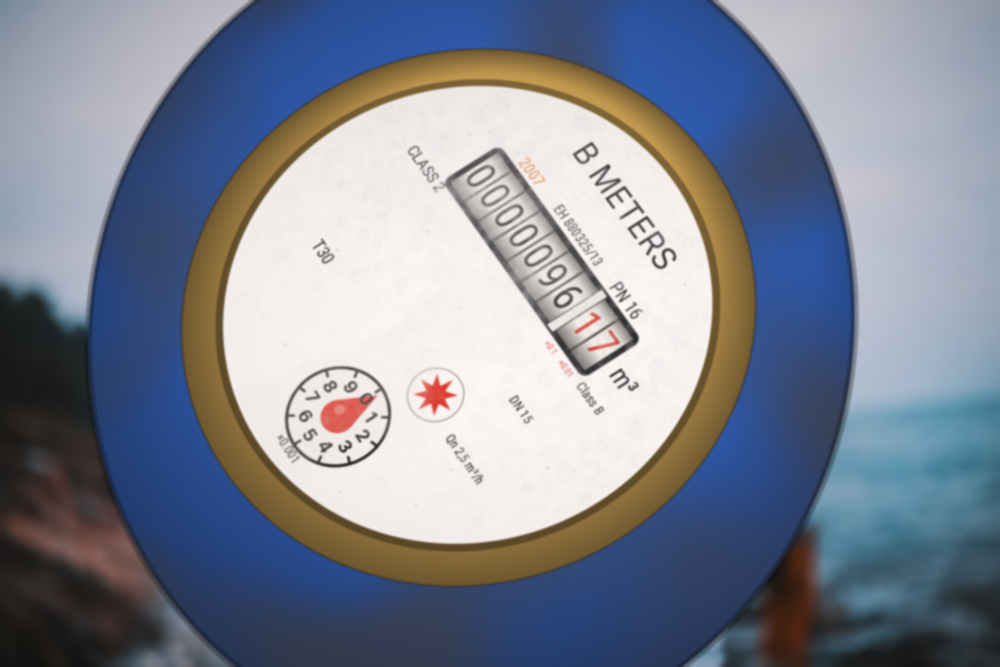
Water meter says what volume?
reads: 96.170 m³
